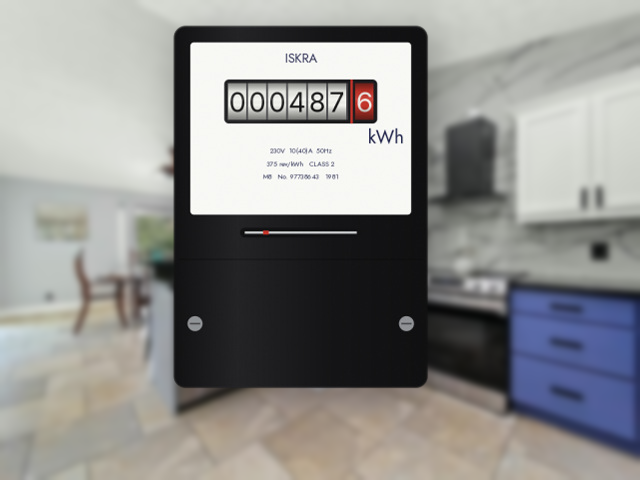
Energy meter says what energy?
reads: 487.6 kWh
